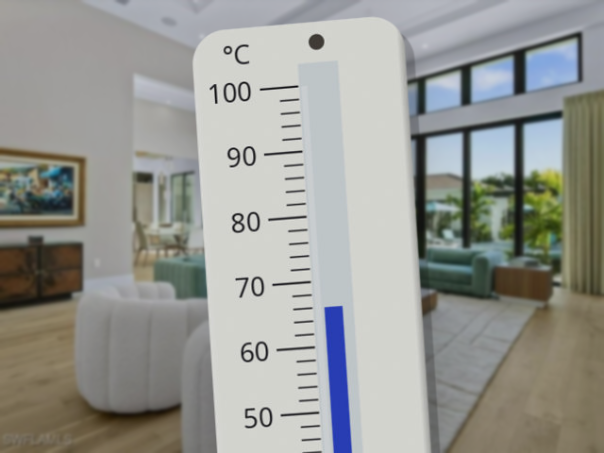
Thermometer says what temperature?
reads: 66 °C
